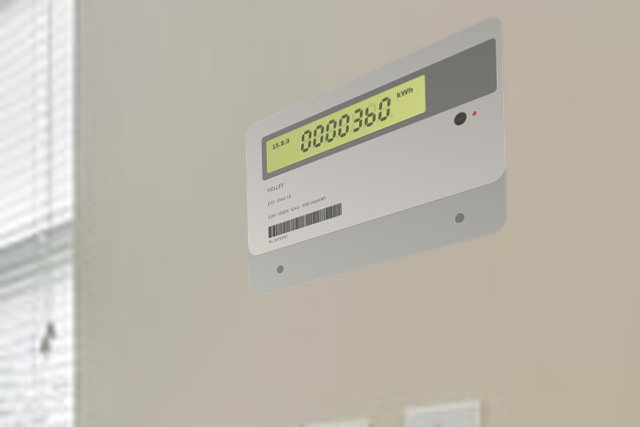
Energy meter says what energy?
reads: 360 kWh
